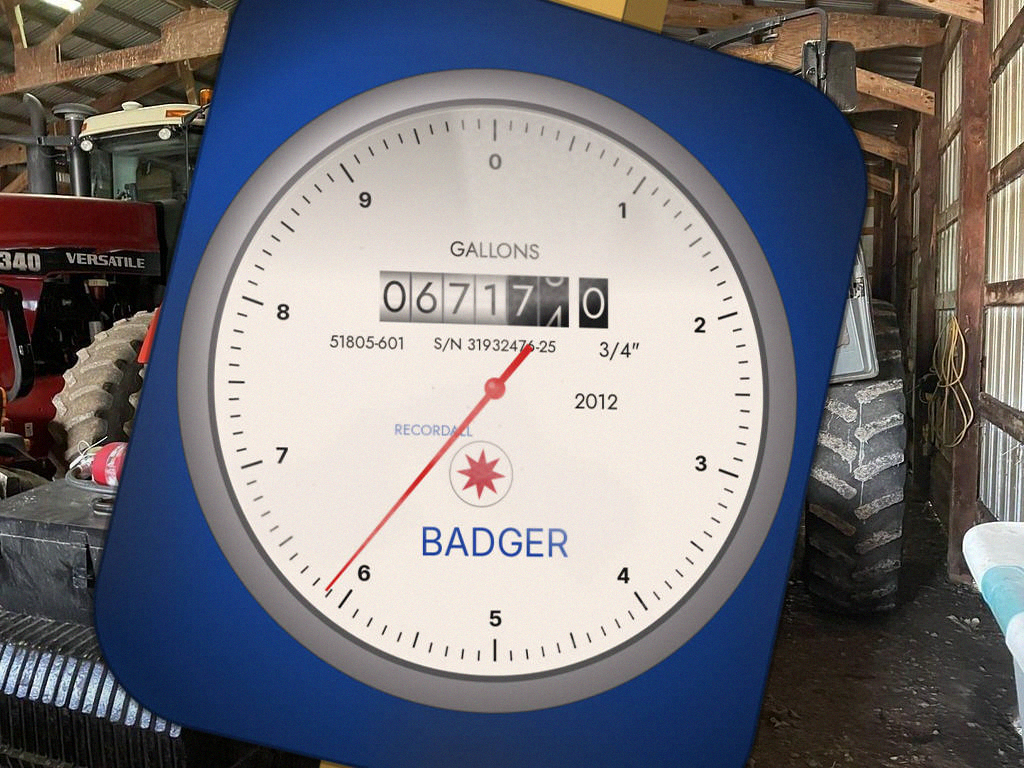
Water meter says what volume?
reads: 671736.1 gal
